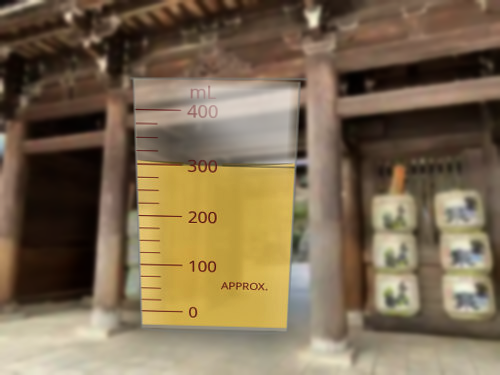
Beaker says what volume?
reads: 300 mL
